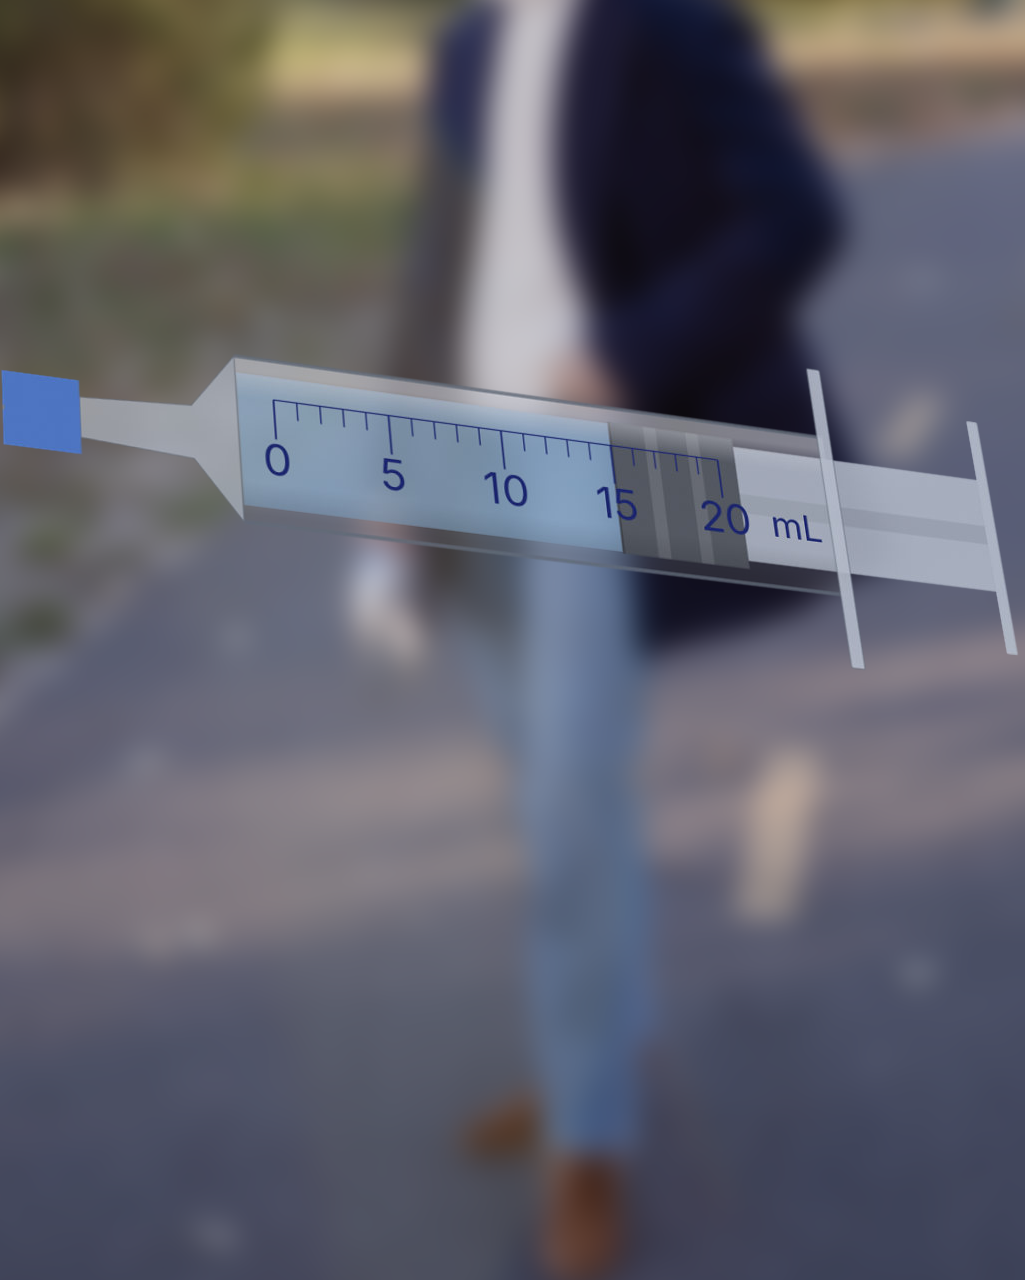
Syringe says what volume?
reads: 15 mL
